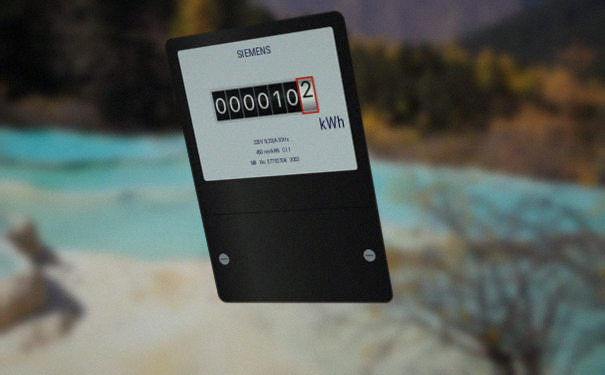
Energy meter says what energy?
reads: 10.2 kWh
